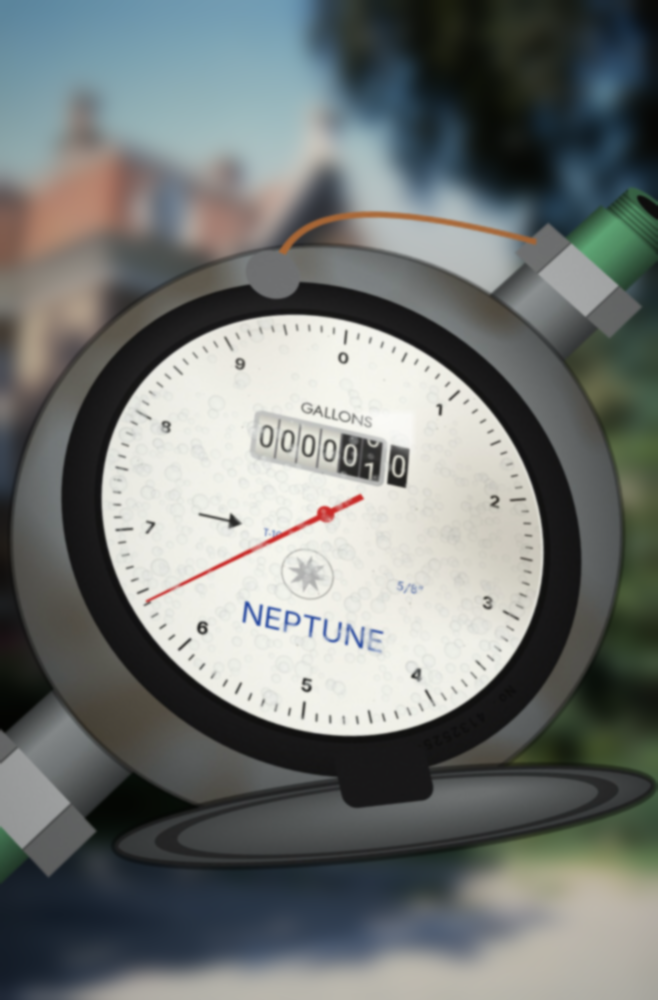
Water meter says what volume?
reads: 6.4 gal
